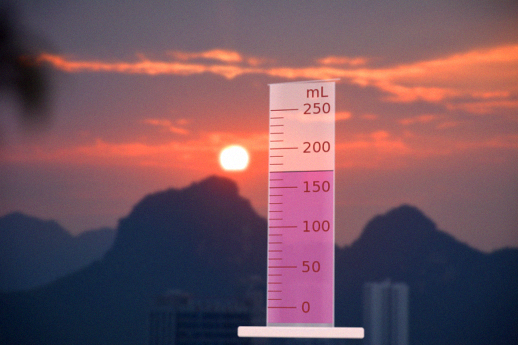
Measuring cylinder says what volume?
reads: 170 mL
